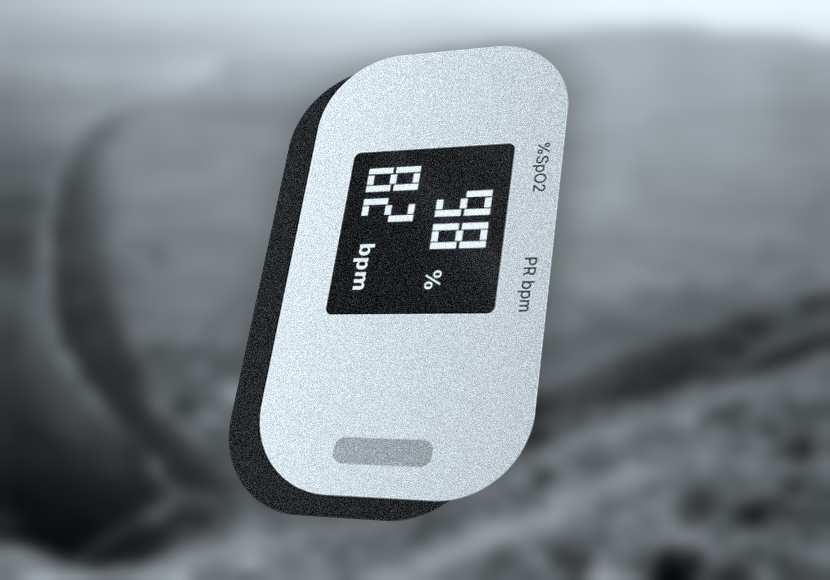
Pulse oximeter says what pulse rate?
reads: 82 bpm
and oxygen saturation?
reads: 98 %
